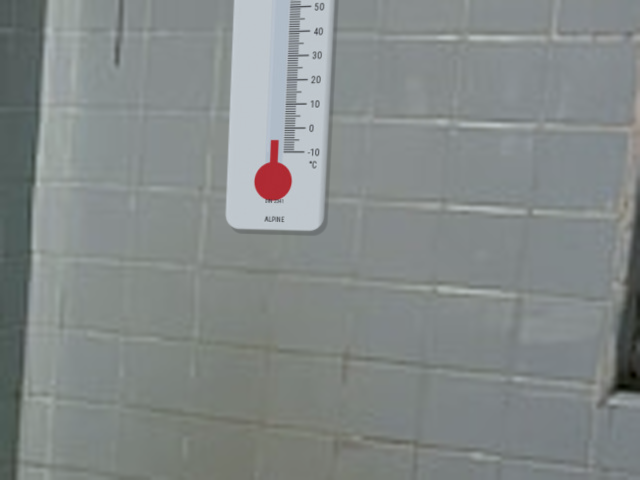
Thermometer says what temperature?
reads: -5 °C
